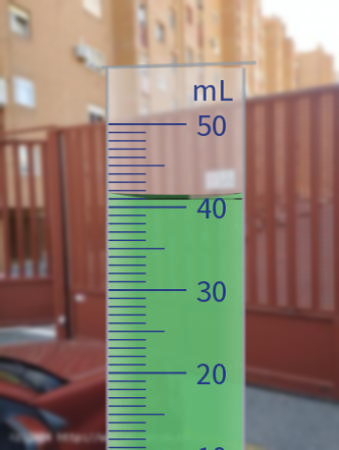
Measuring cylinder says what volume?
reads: 41 mL
